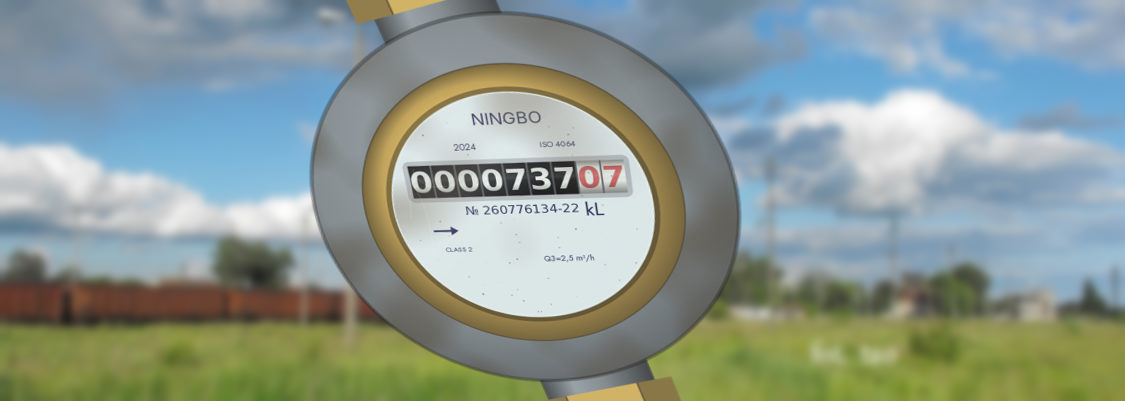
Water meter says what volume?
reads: 737.07 kL
